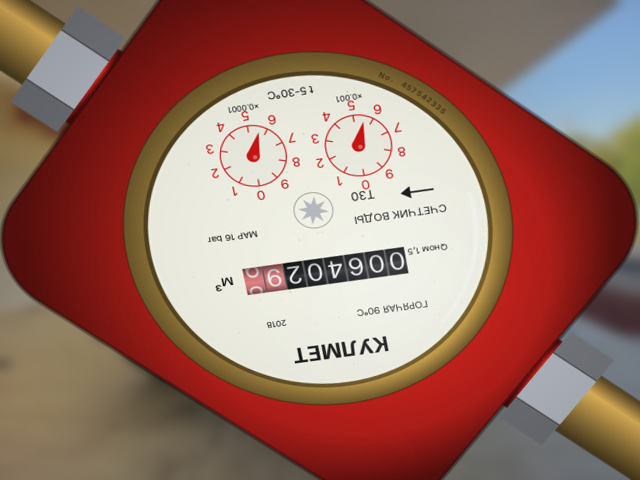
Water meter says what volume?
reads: 6402.9855 m³
